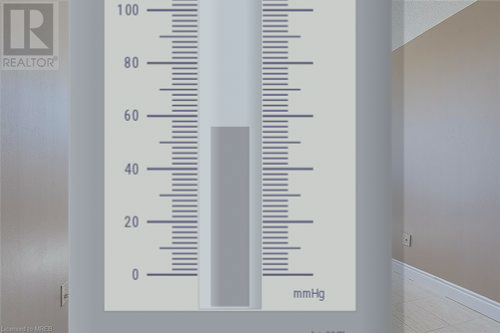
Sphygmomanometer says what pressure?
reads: 56 mmHg
